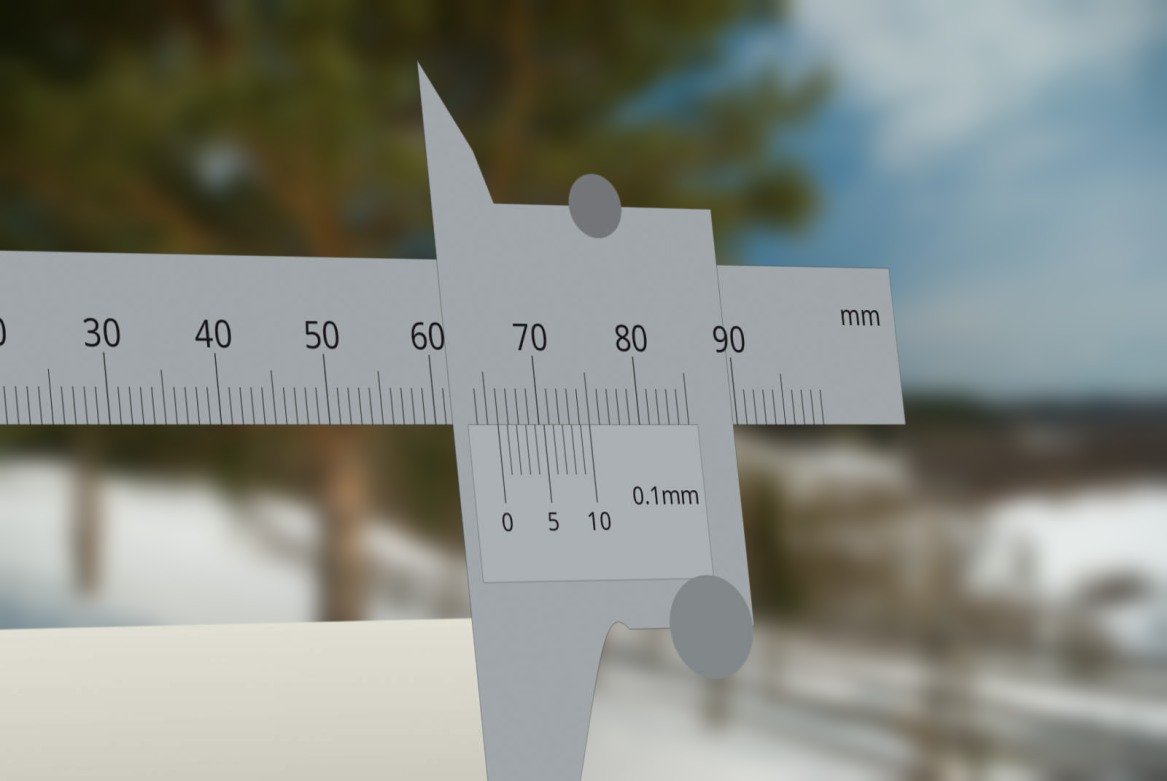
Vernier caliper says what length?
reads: 66.0 mm
